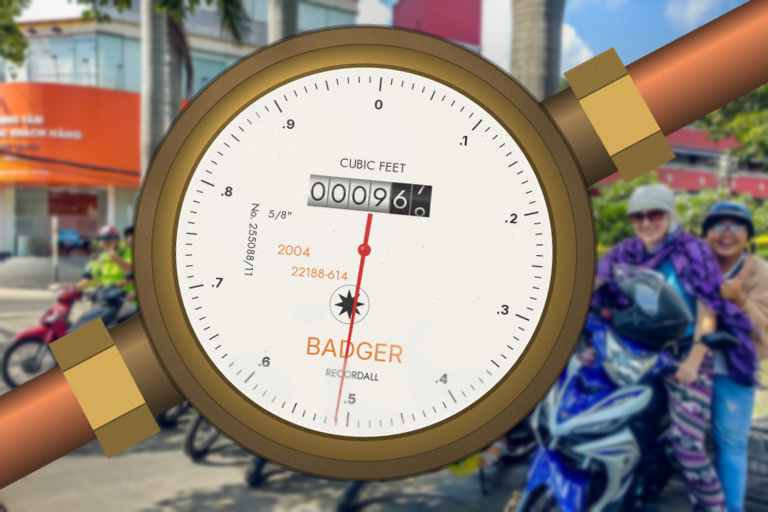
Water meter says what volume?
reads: 967.51 ft³
